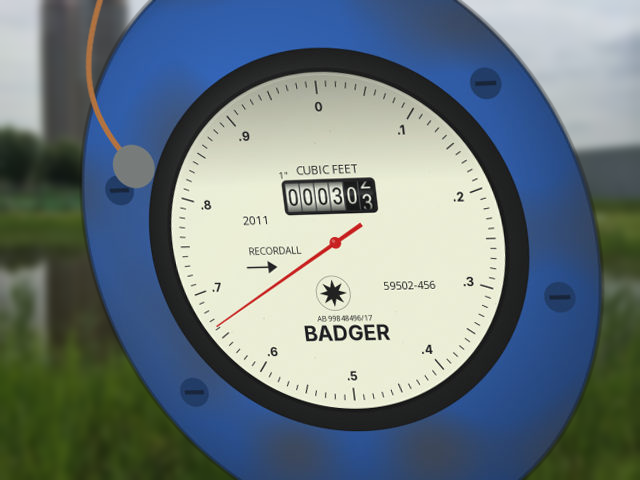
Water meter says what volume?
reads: 302.66 ft³
